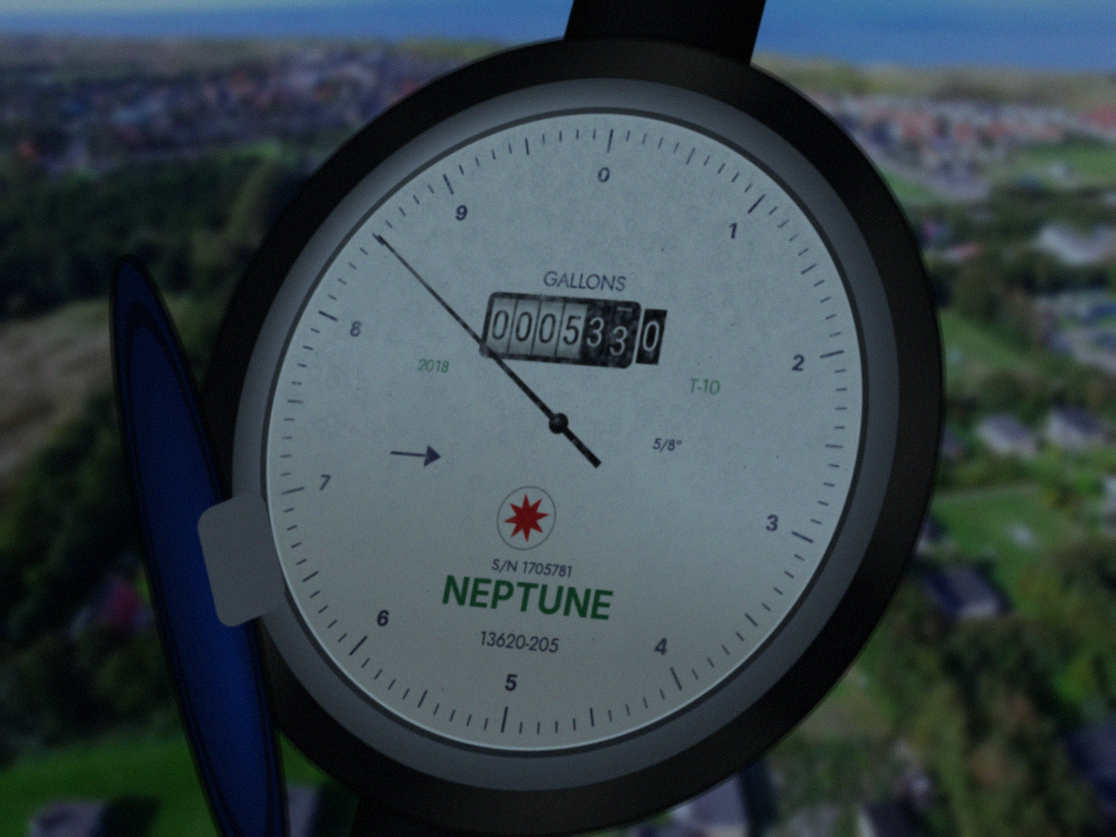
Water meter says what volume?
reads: 5328.5 gal
